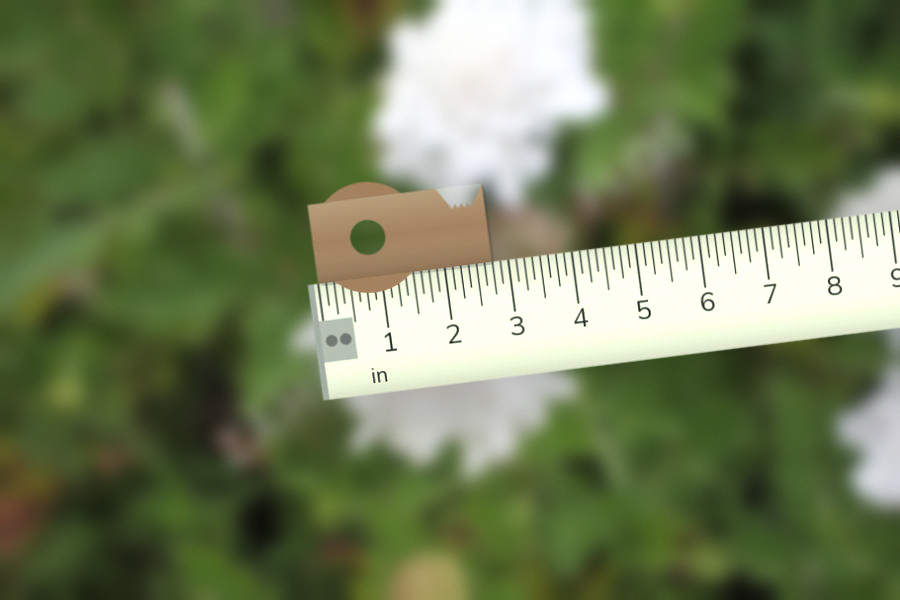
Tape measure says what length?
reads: 2.75 in
